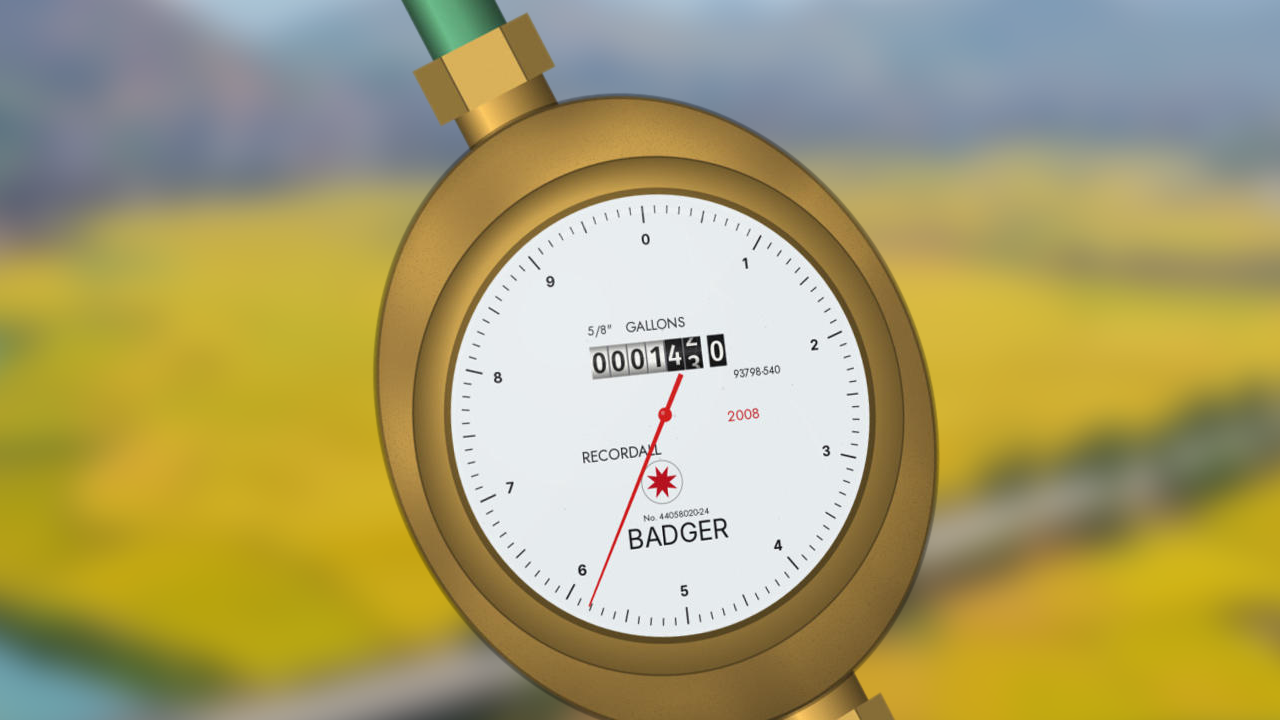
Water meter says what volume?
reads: 1425.8 gal
